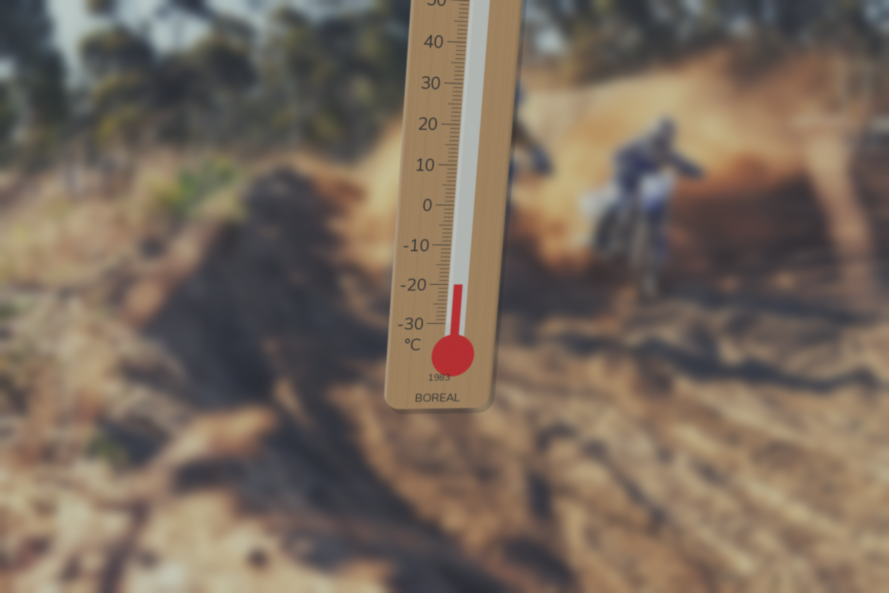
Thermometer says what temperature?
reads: -20 °C
